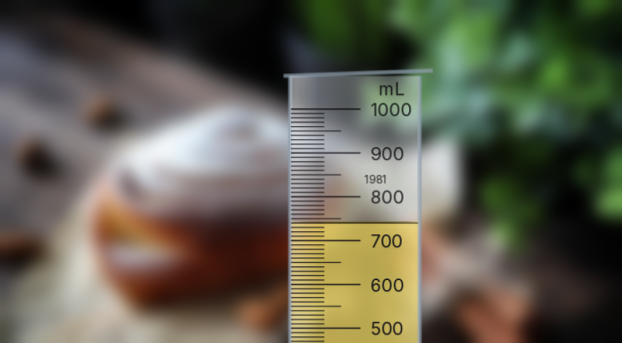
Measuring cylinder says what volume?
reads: 740 mL
